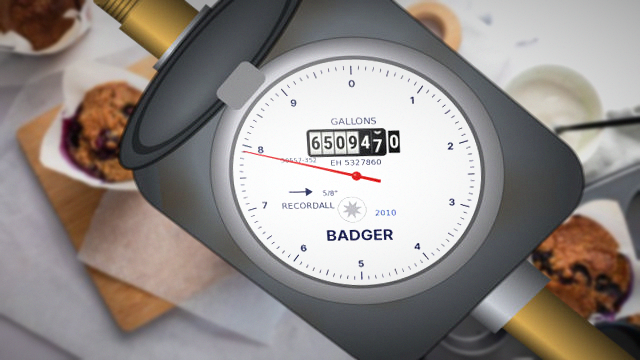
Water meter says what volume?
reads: 6509467.9 gal
